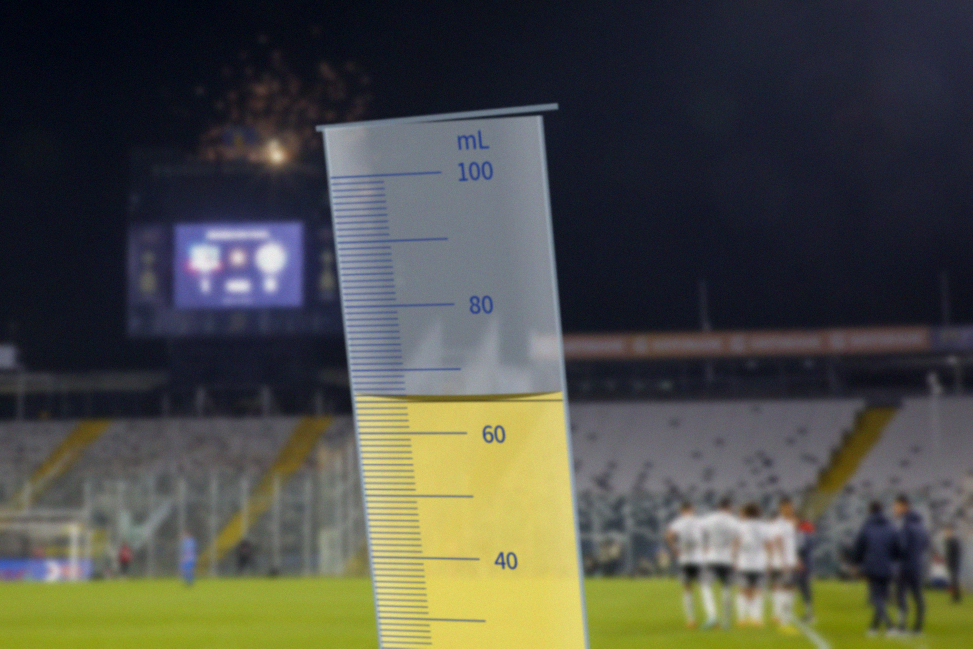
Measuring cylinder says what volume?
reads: 65 mL
